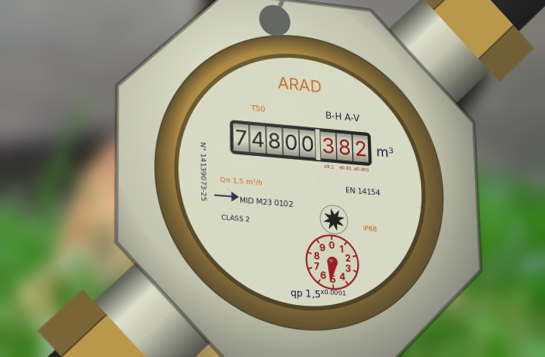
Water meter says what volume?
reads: 74800.3825 m³
